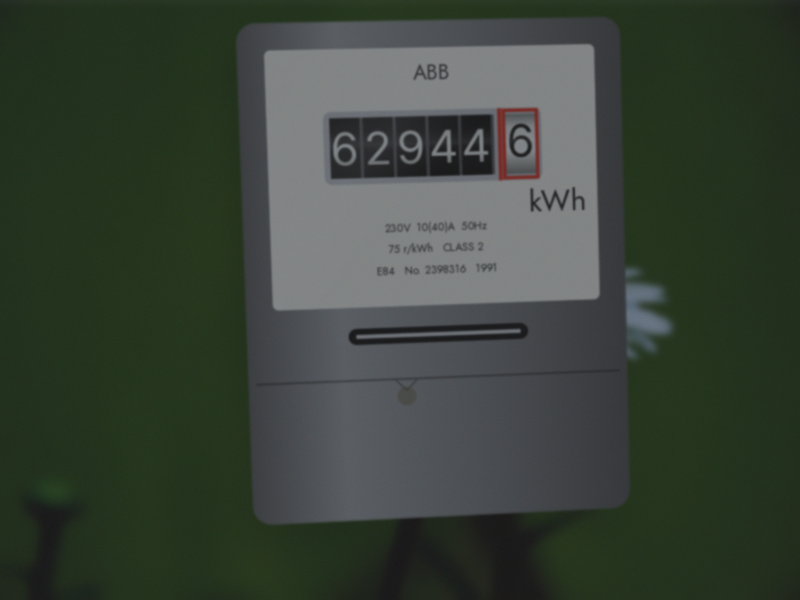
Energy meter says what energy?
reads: 62944.6 kWh
